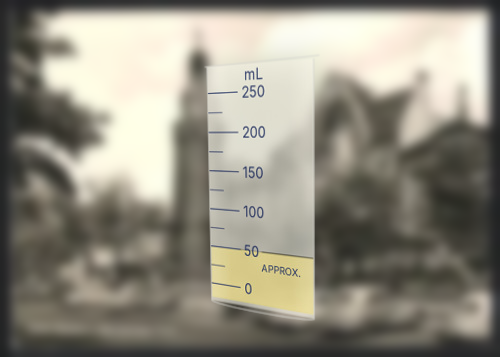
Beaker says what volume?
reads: 50 mL
